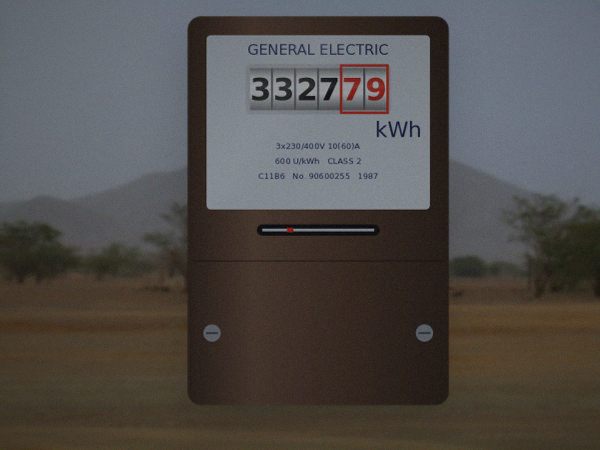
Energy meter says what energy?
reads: 3327.79 kWh
